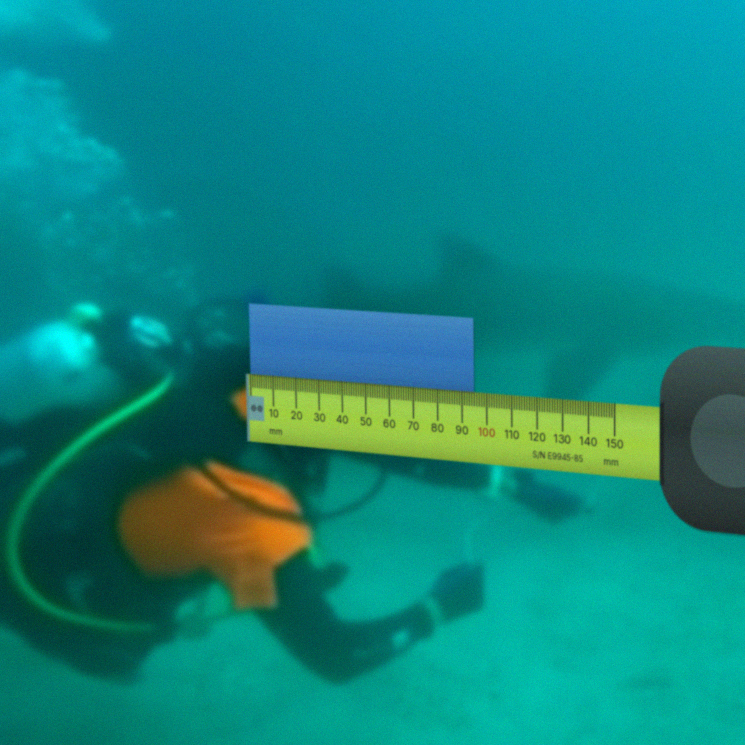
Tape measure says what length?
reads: 95 mm
